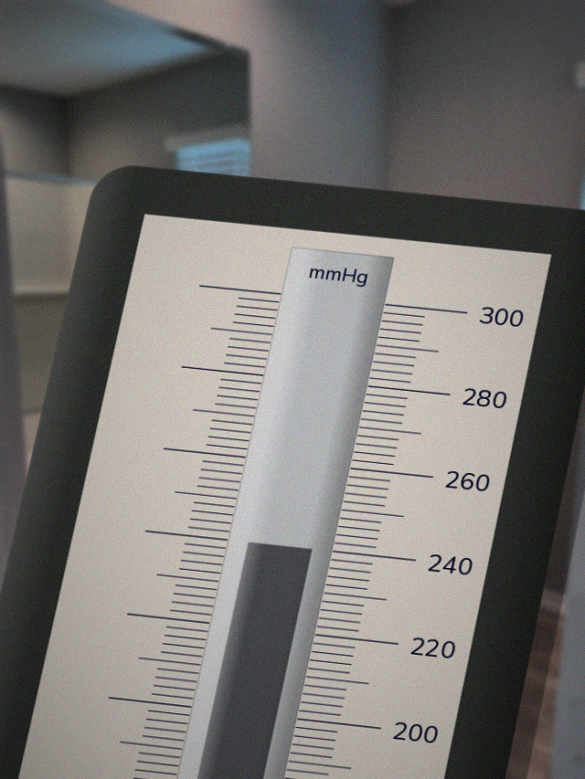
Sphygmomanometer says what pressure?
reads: 240 mmHg
